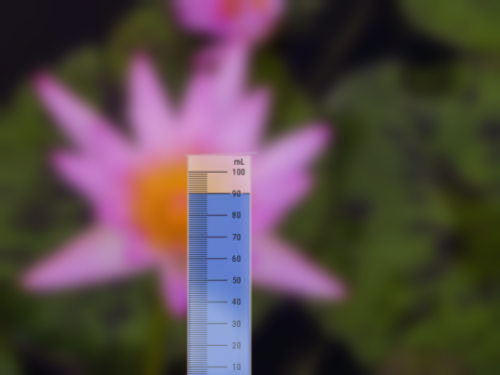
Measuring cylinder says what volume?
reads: 90 mL
